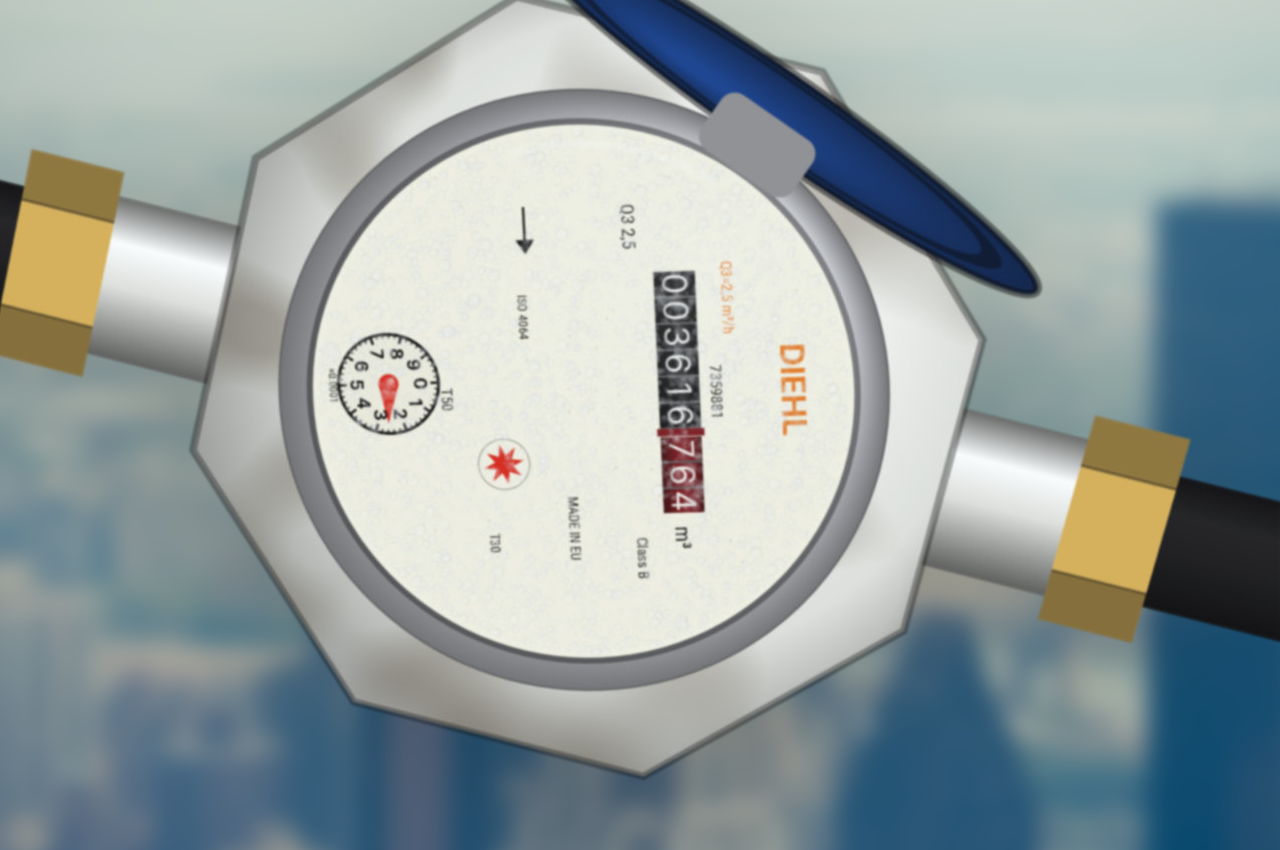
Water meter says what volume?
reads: 3616.7642 m³
